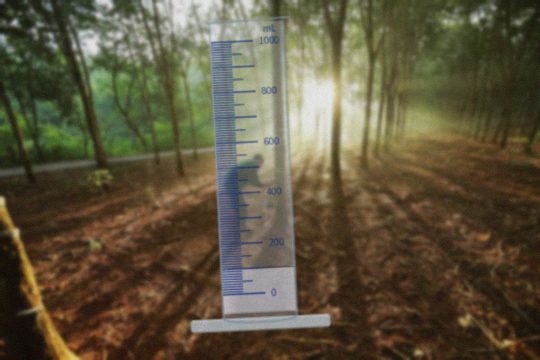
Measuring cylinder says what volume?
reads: 100 mL
